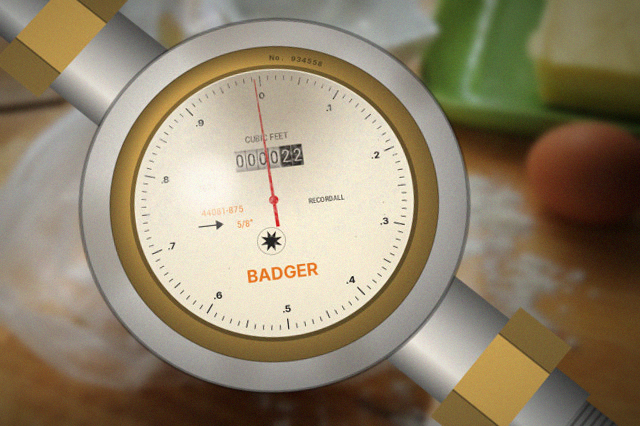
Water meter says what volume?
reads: 21.99 ft³
